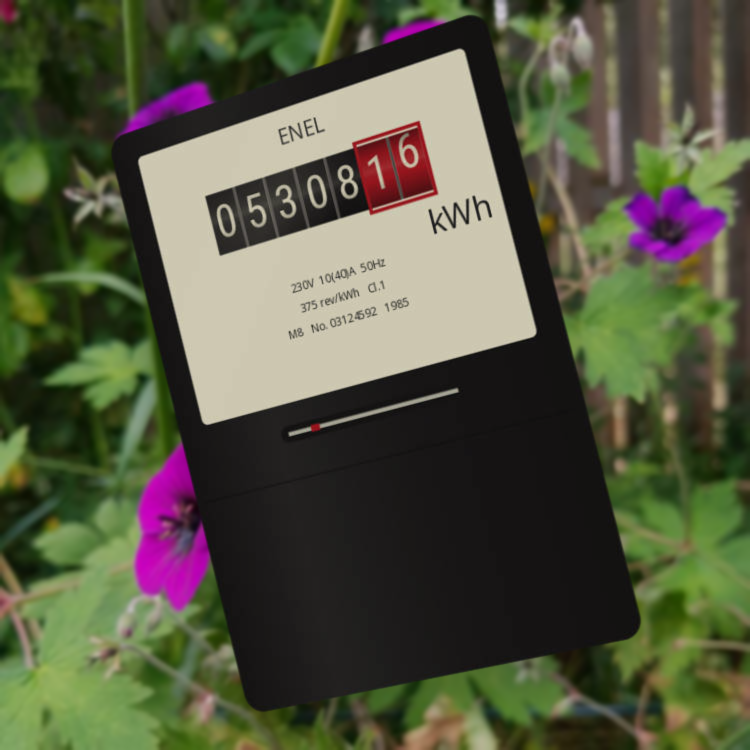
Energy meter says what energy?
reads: 5308.16 kWh
